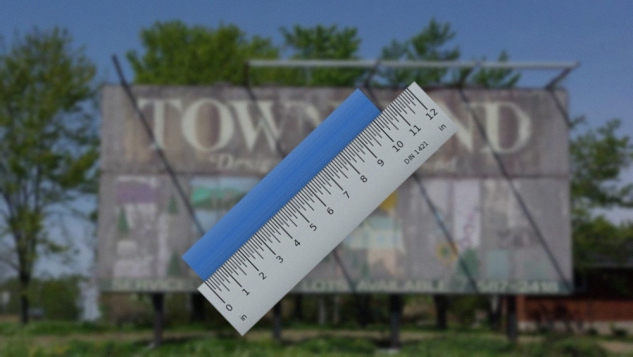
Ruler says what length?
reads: 10.5 in
